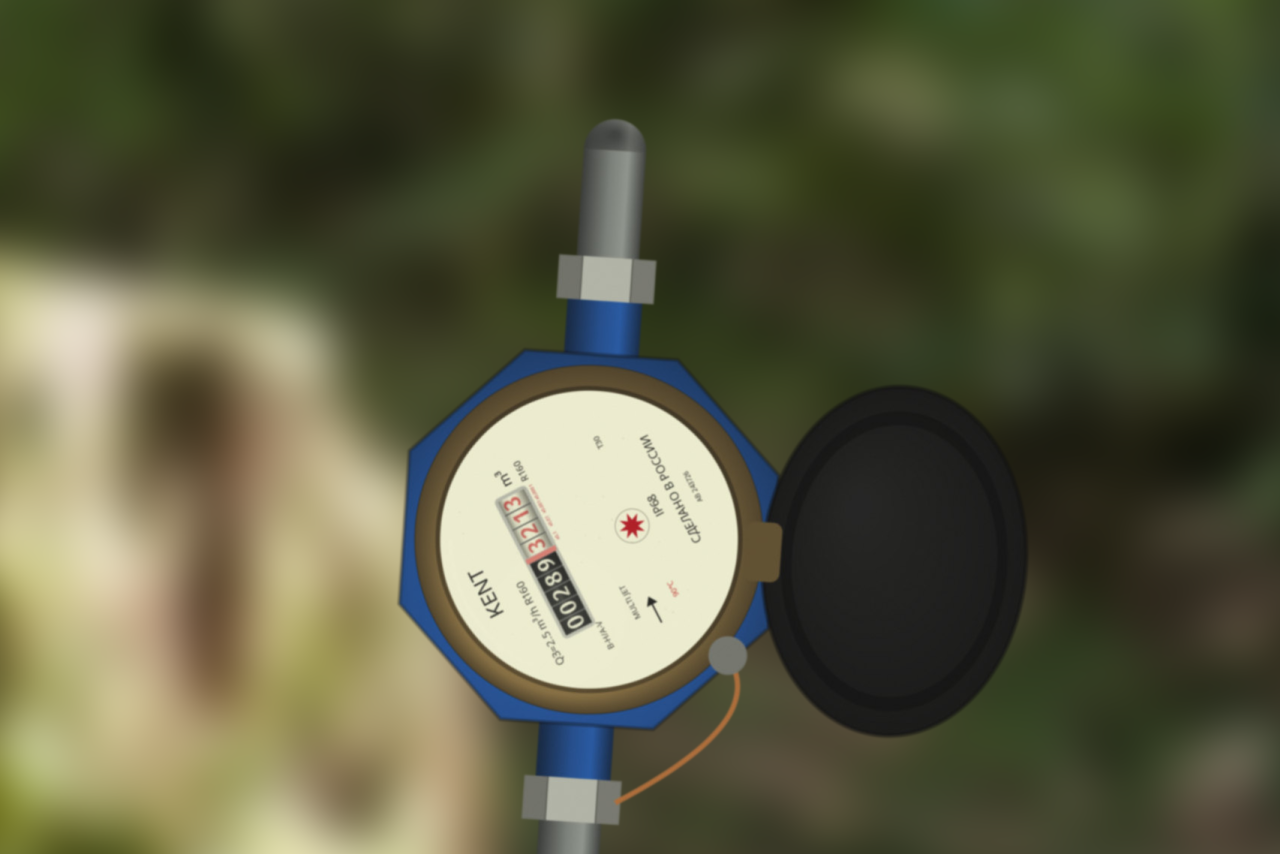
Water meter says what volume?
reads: 289.3213 m³
